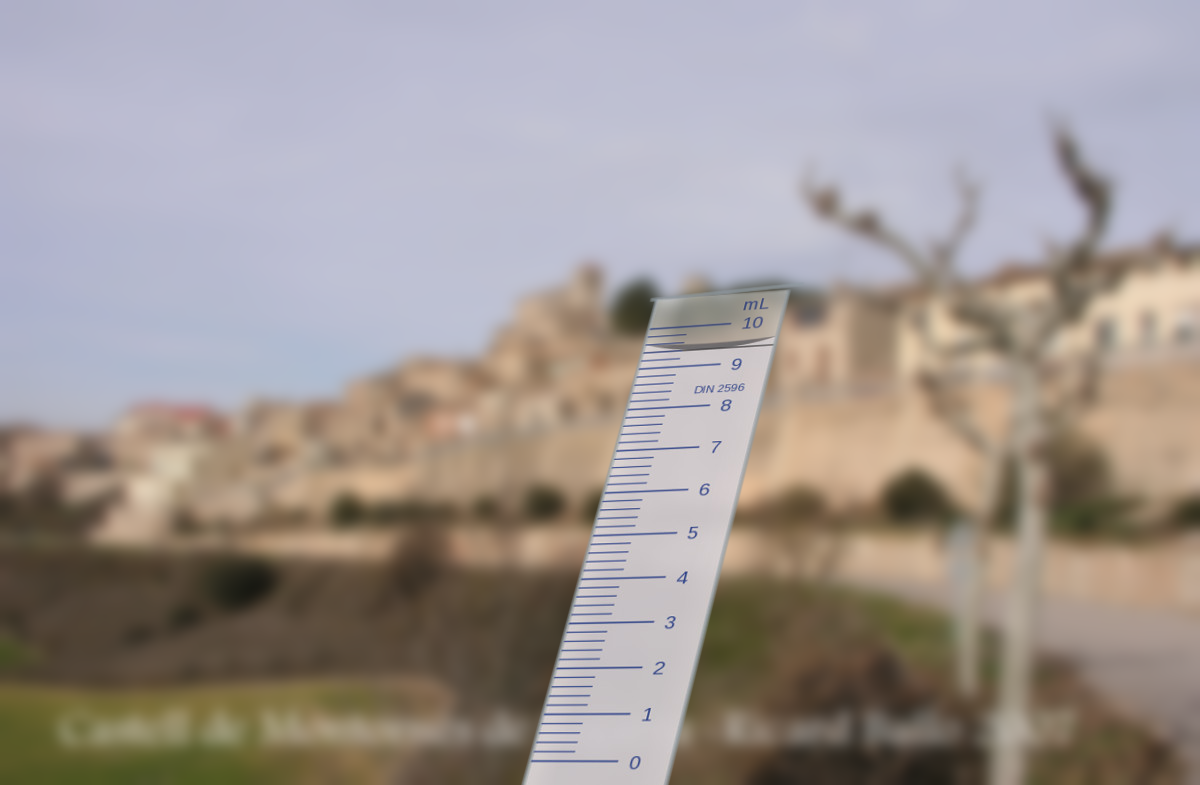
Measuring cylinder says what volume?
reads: 9.4 mL
